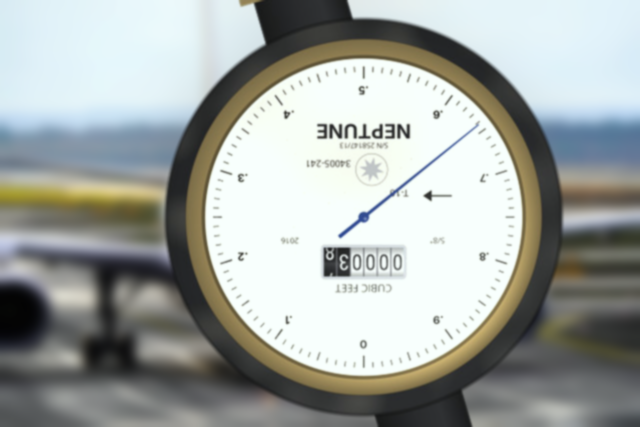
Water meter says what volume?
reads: 37.64 ft³
